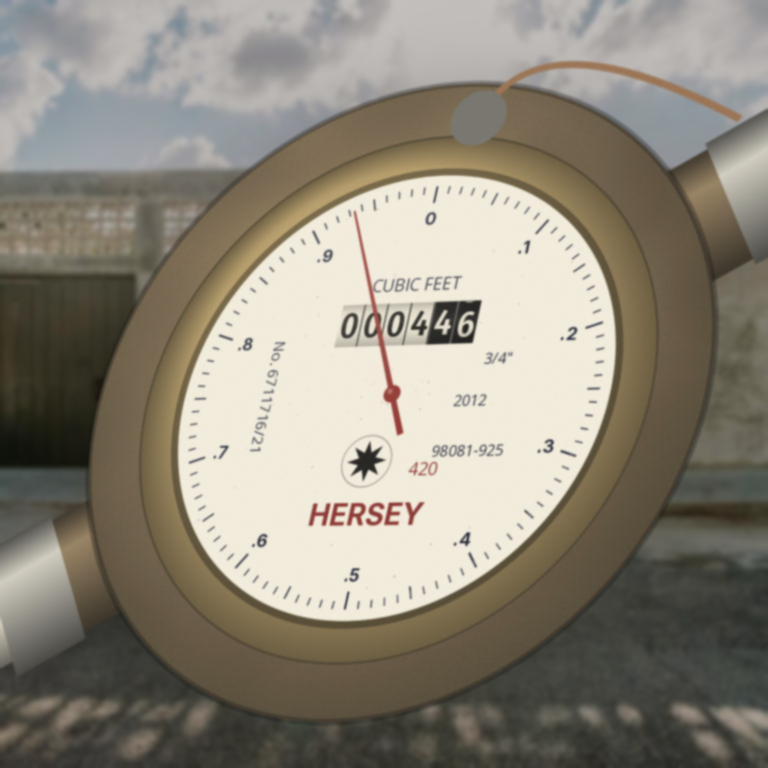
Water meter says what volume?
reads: 445.93 ft³
